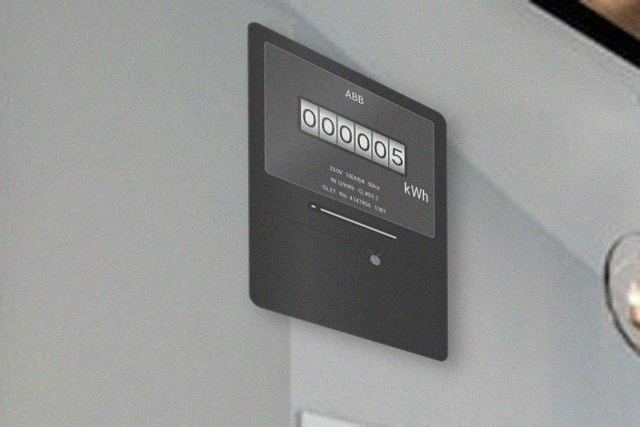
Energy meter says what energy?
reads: 5 kWh
